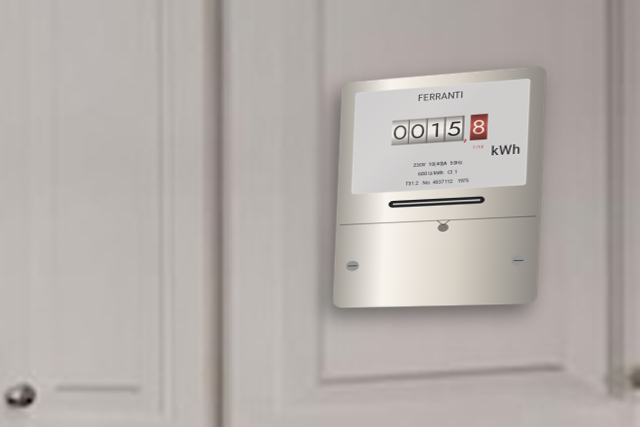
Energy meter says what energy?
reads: 15.8 kWh
